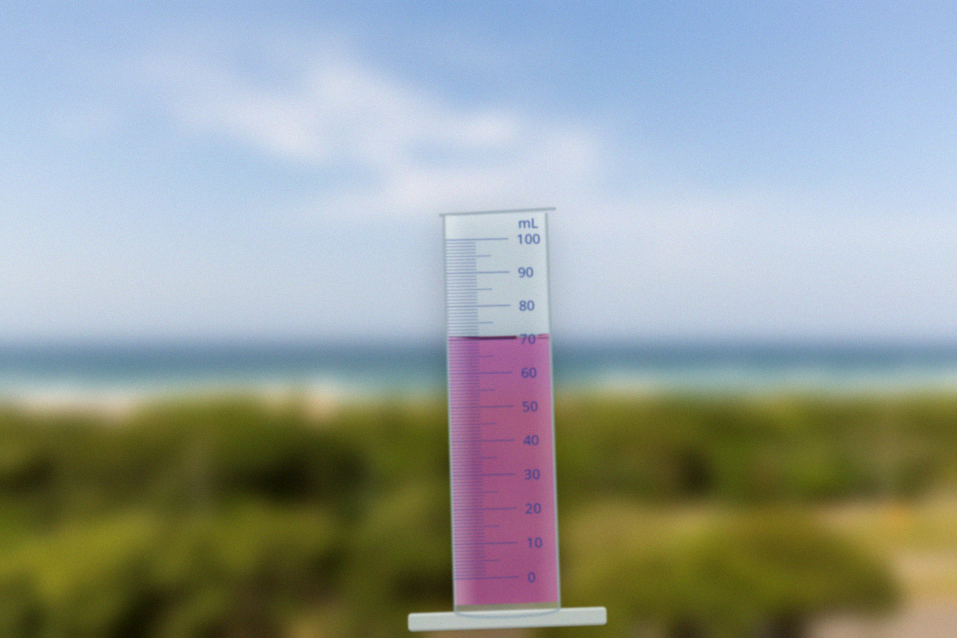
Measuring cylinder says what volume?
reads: 70 mL
